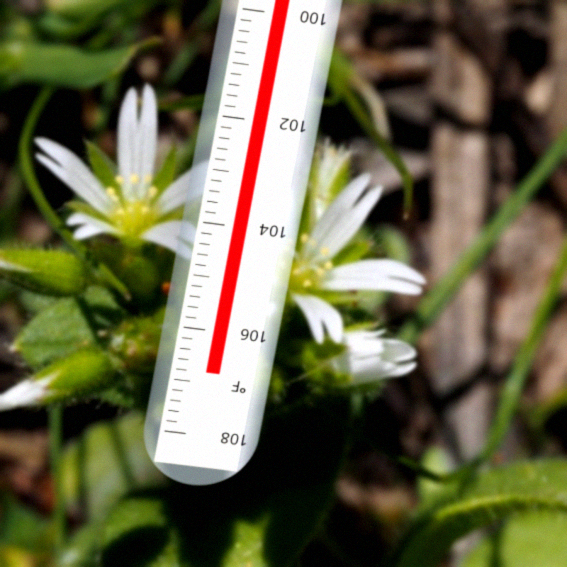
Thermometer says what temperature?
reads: 106.8 °F
